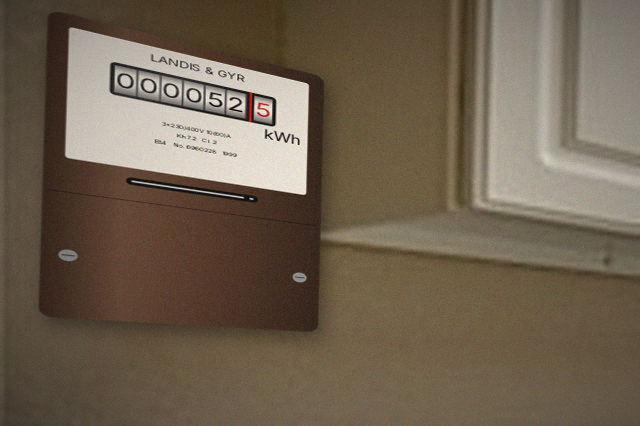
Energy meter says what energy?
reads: 52.5 kWh
